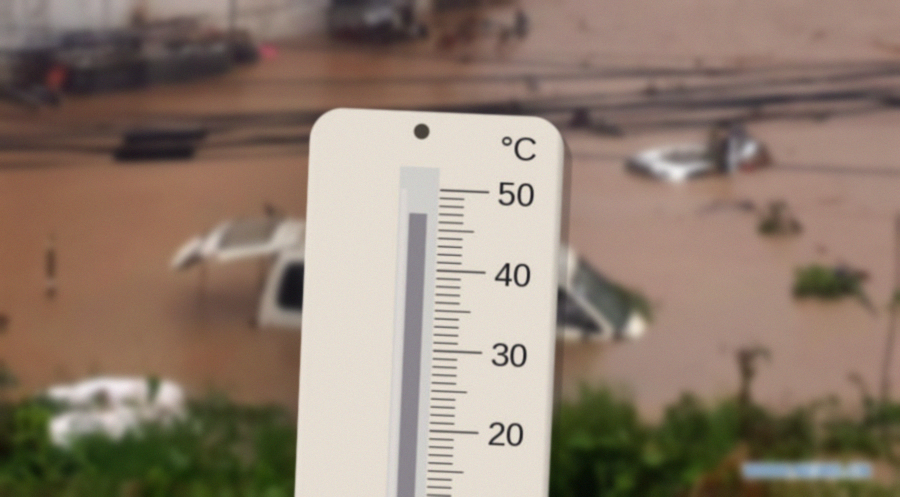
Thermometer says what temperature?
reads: 47 °C
